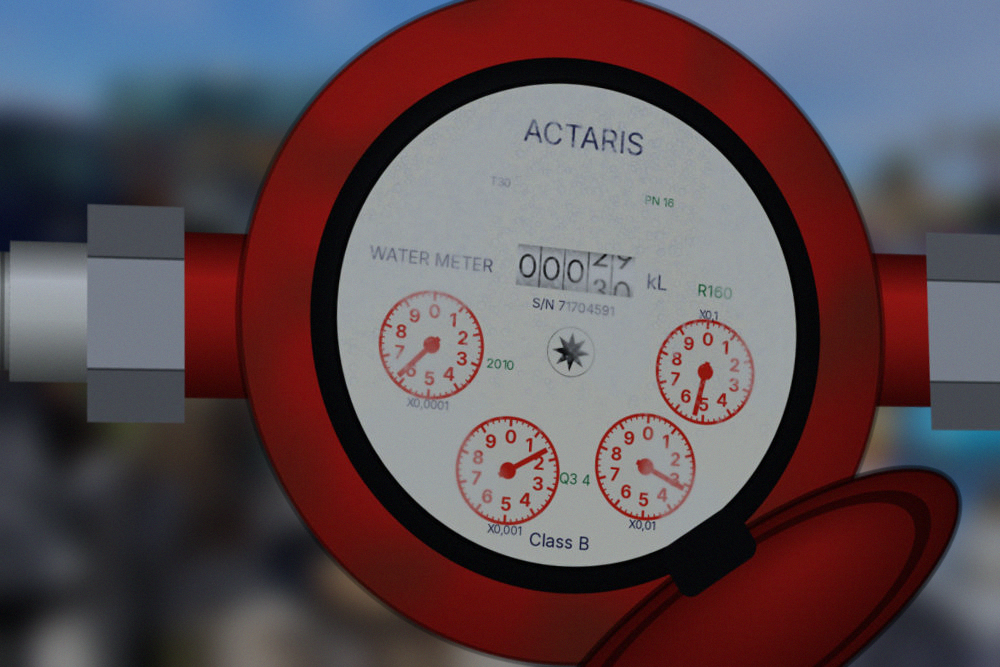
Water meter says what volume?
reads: 29.5316 kL
